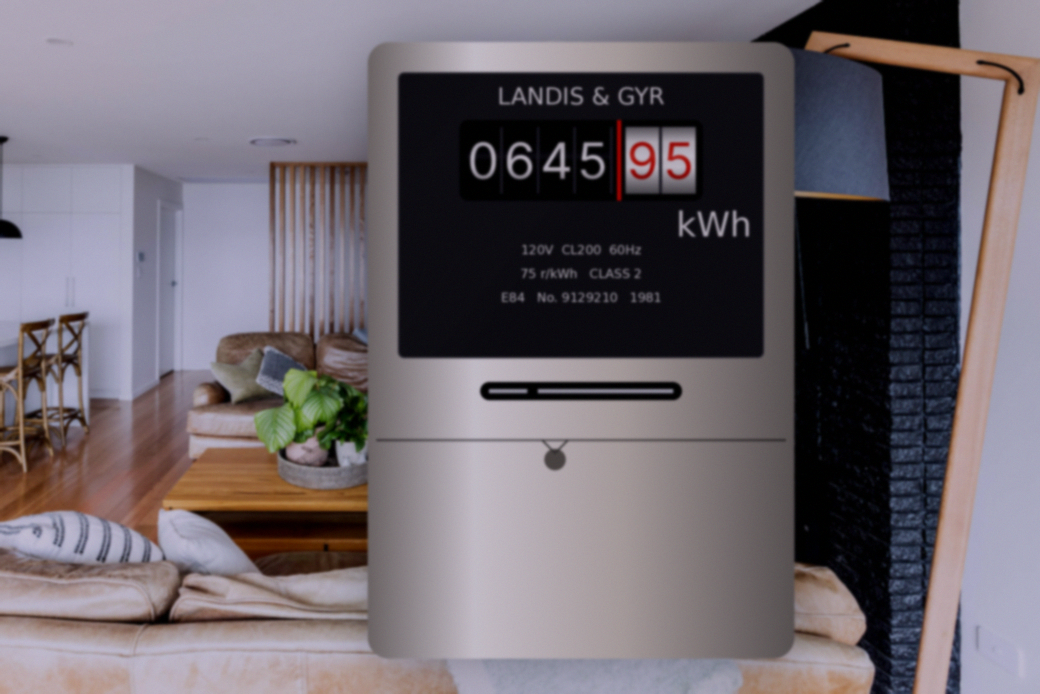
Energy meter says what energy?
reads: 645.95 kWh
